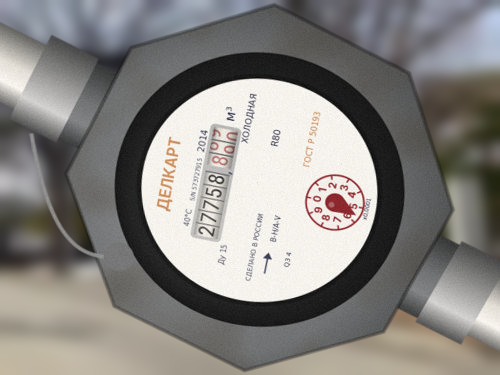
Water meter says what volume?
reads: 27758.8895 m³
